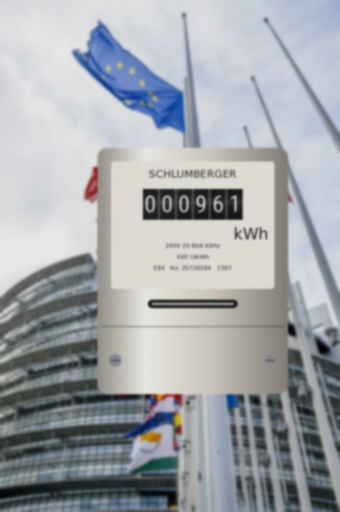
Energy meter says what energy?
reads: 961 kWh
